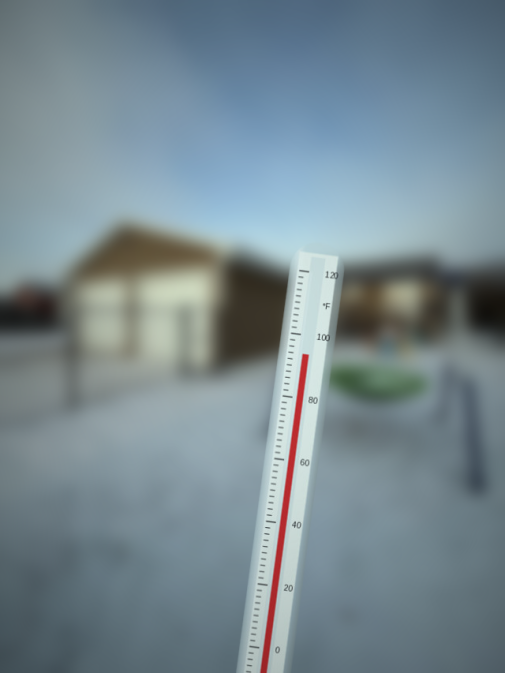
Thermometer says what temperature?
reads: 94 °F
